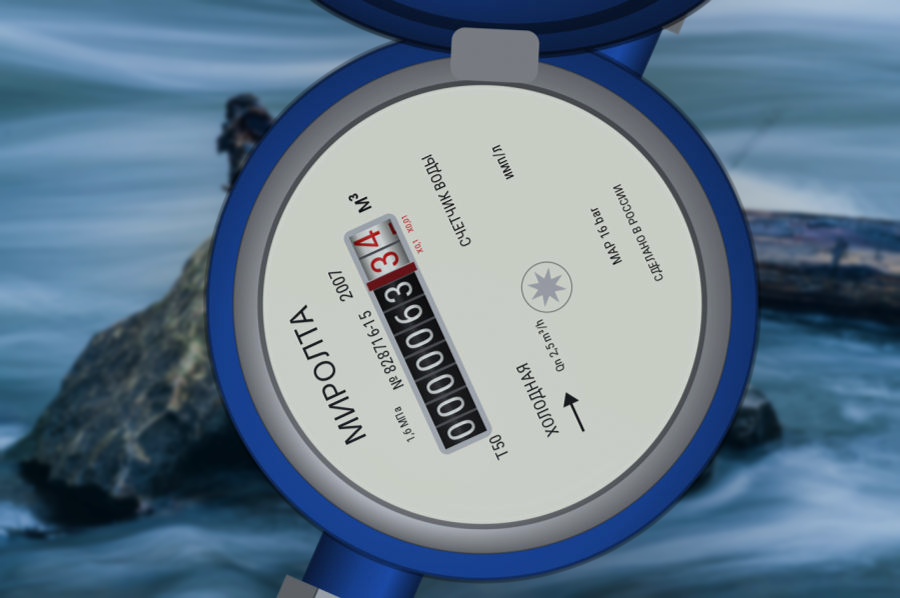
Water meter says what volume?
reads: 63.34 m³
